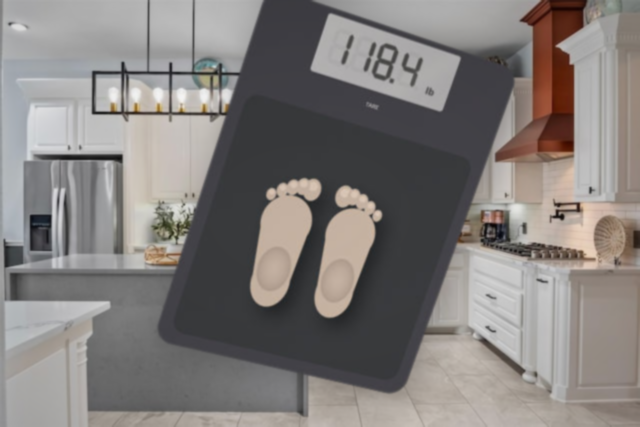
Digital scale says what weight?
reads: 118.4 lb
